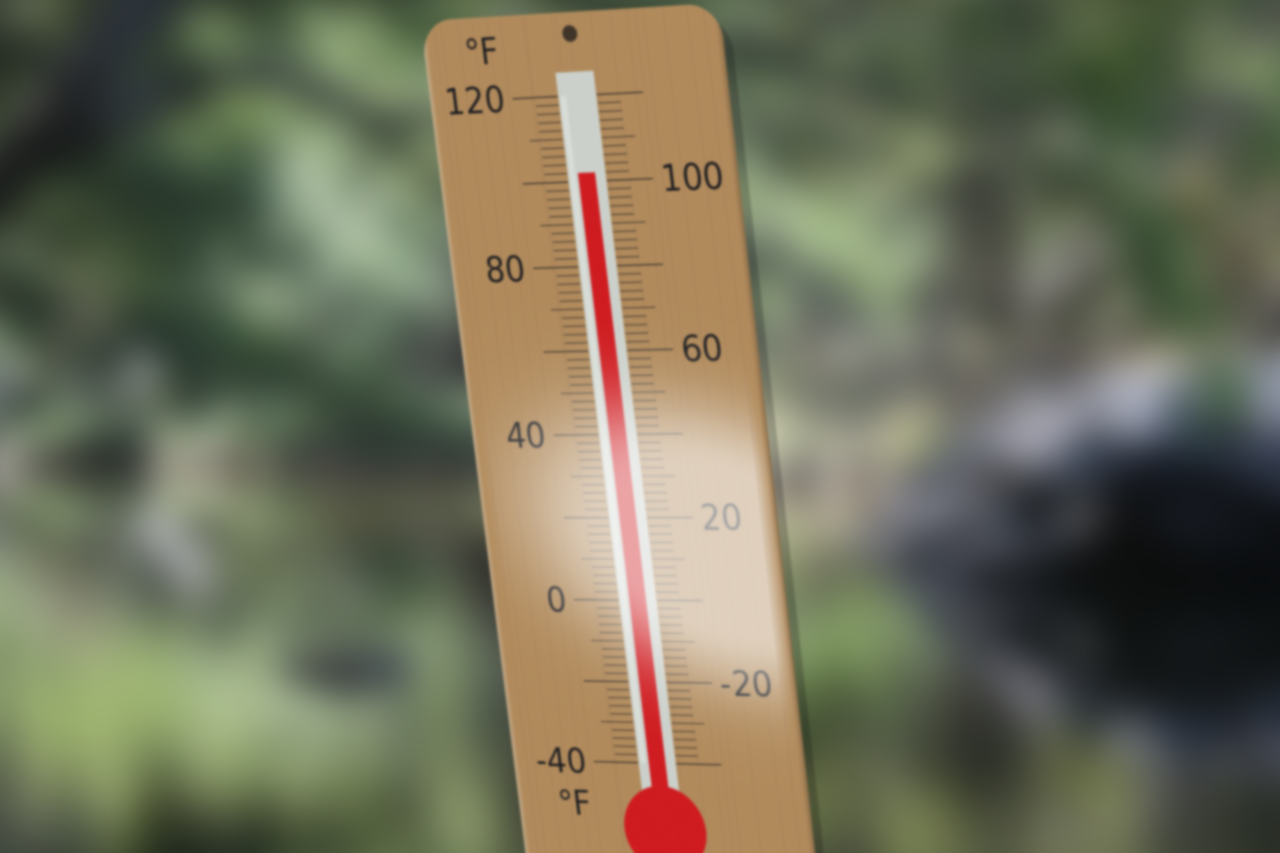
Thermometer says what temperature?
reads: 102 °F
